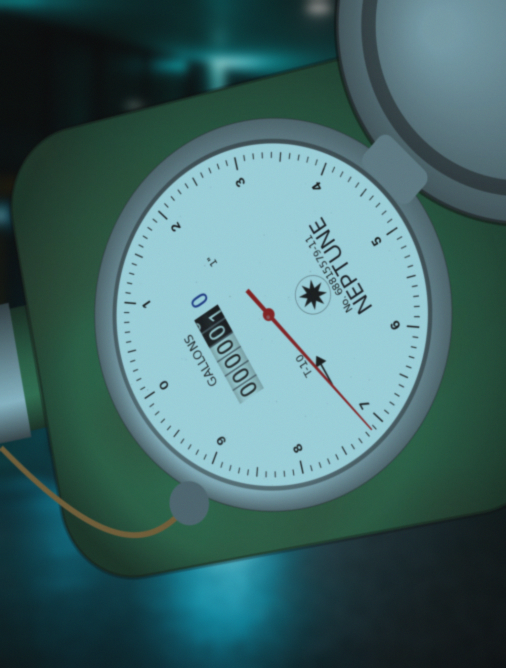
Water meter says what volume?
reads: 7.1 gal
